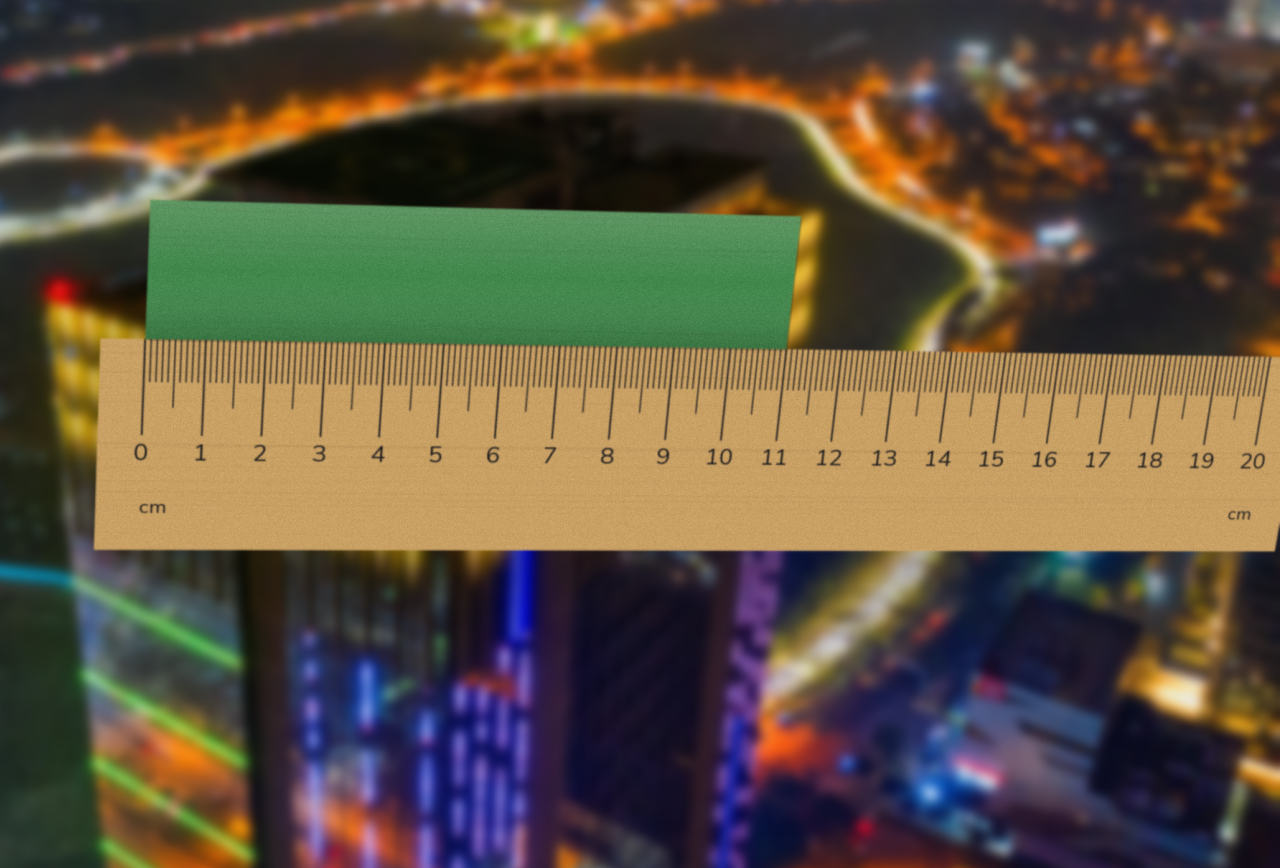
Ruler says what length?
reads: 11 cm
